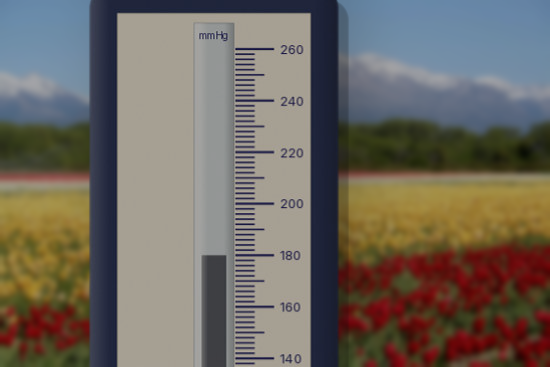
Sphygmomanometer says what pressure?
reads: 180 mmHg
